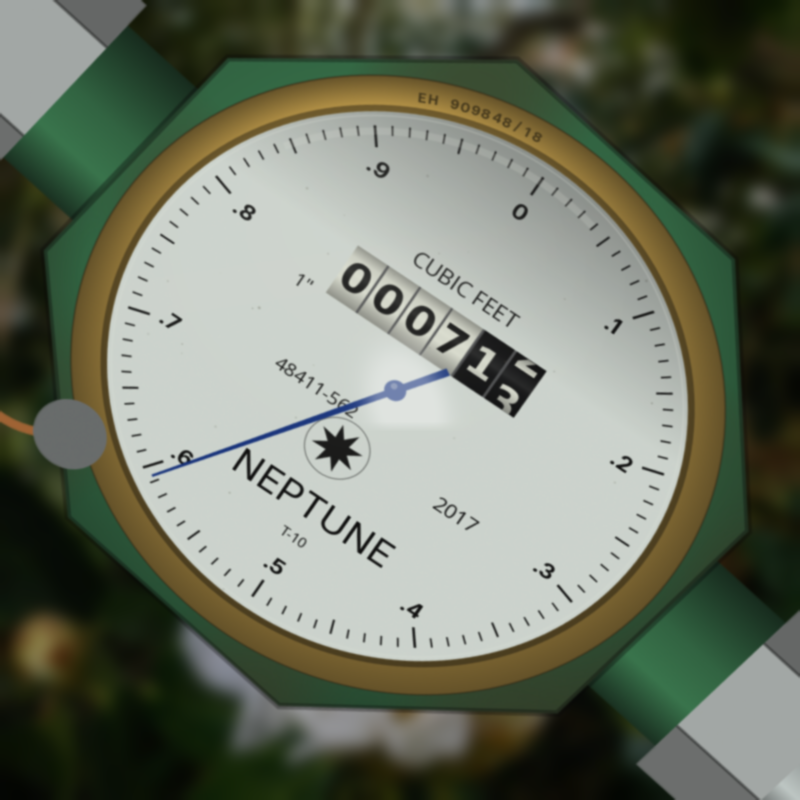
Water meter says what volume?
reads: 712.59 ft³
